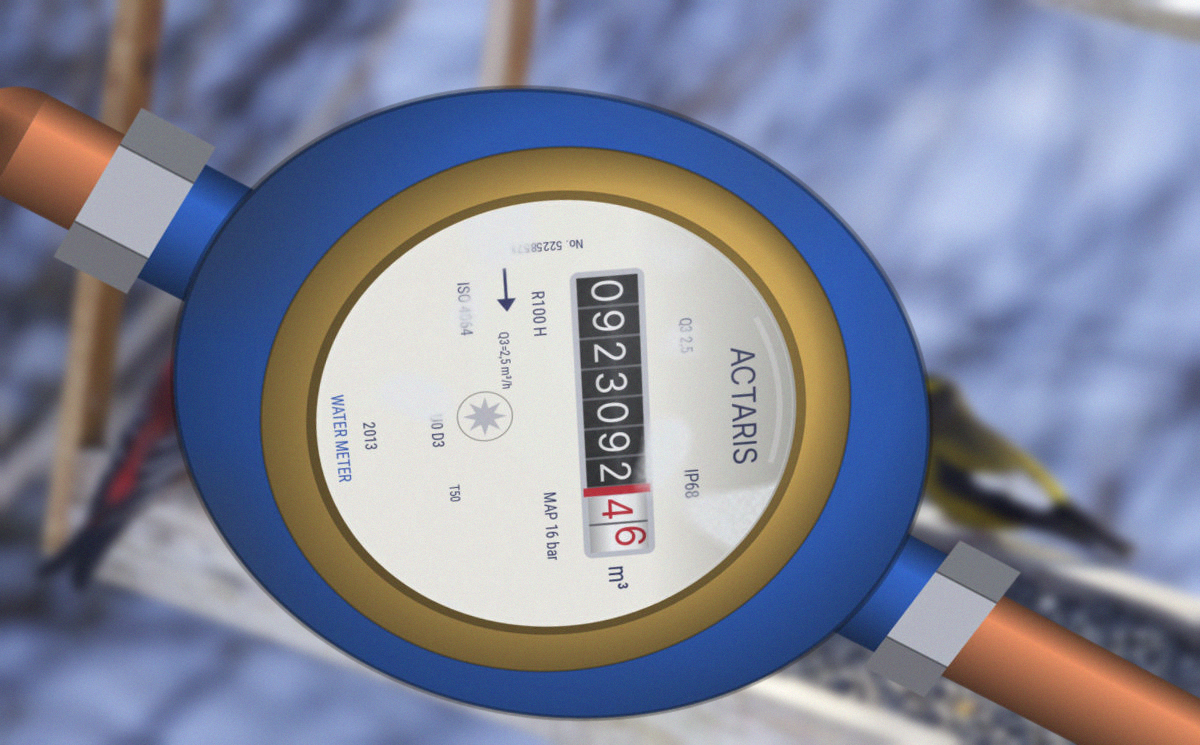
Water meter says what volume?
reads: 923092.46 m³
